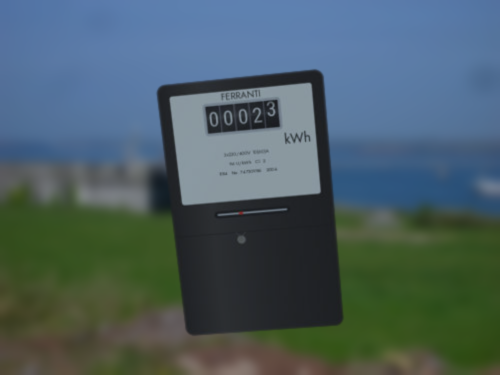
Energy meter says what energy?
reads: 23 kWh
